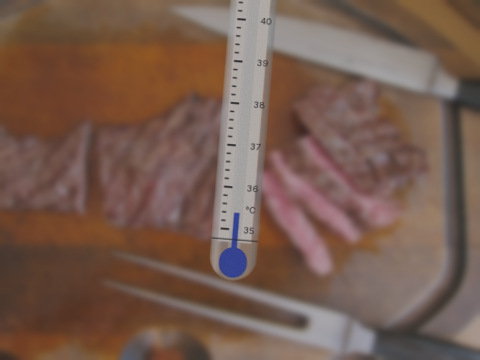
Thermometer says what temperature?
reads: 35.4 °C
